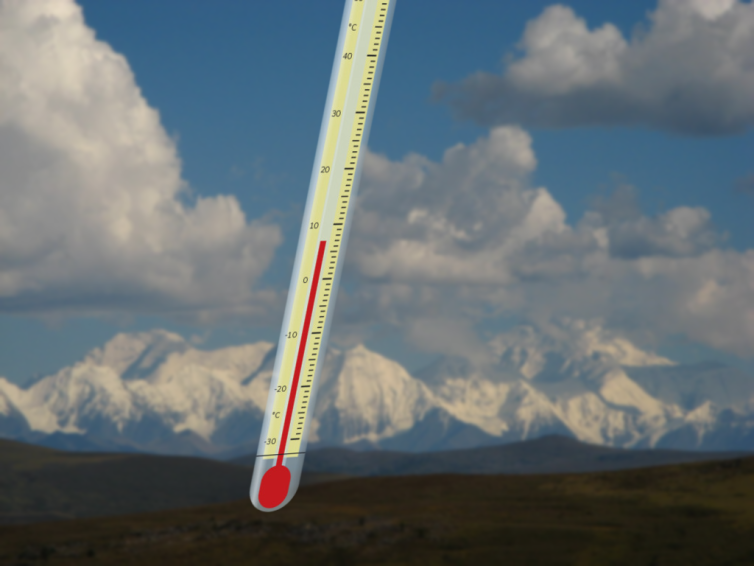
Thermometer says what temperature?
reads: 7 °C
